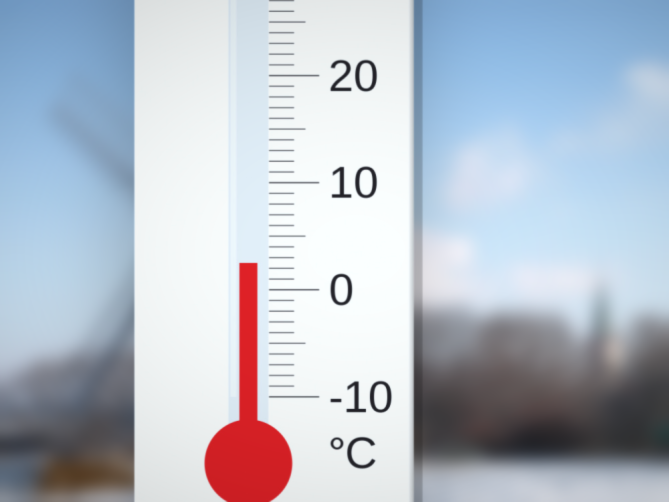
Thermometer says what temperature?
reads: 2.5 °C
